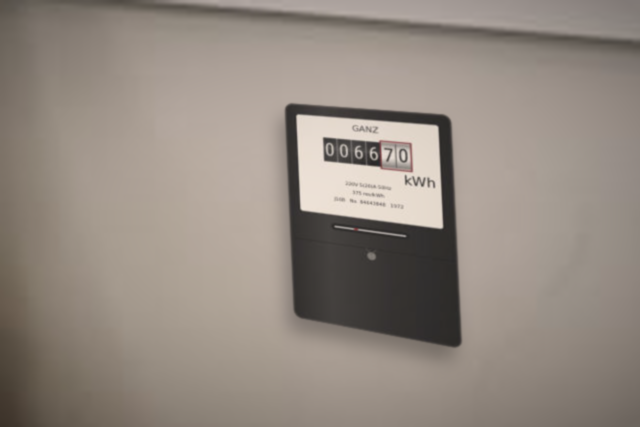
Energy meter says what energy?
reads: 66.70 kWh
